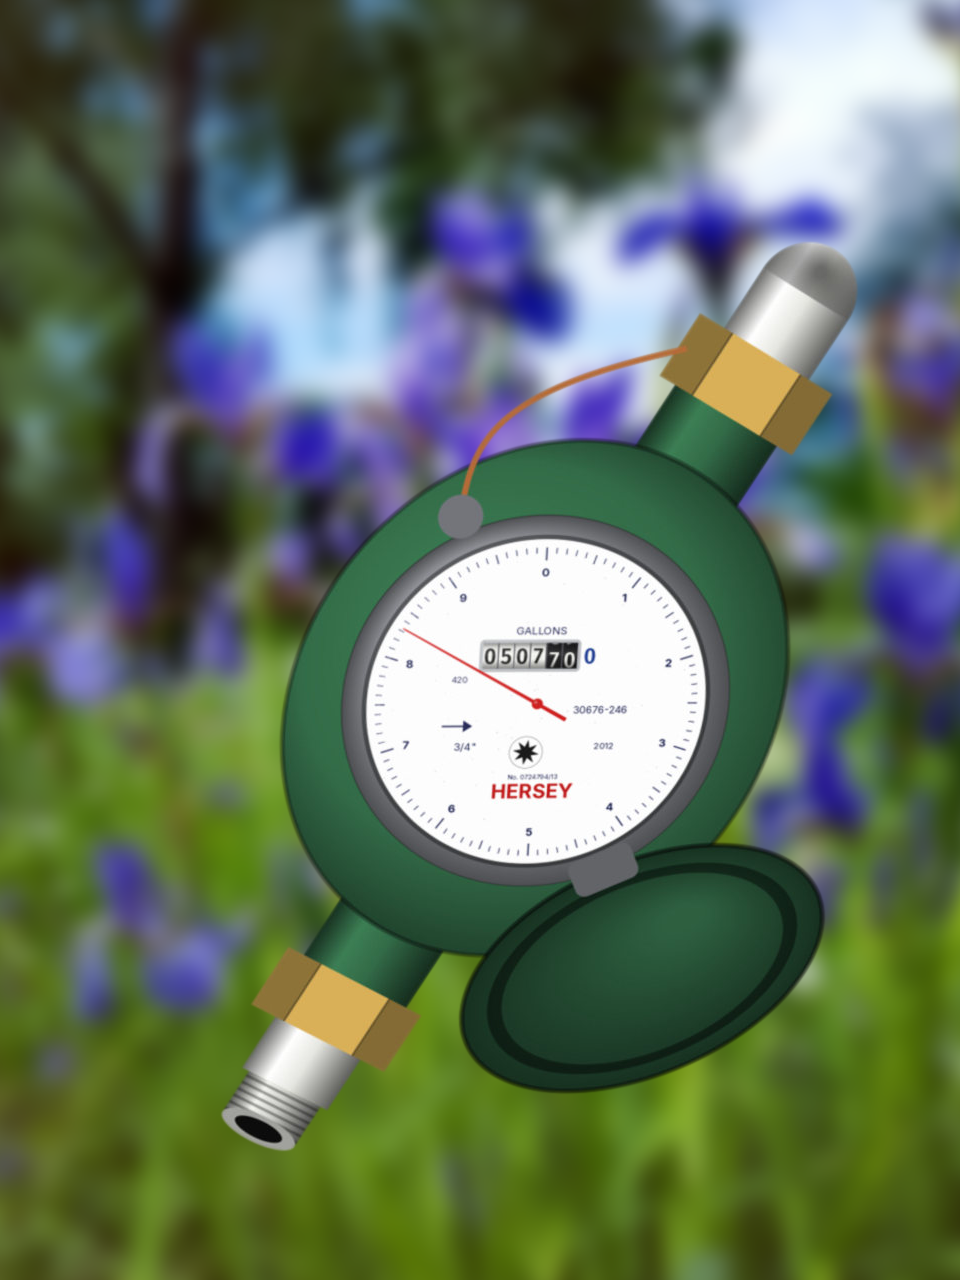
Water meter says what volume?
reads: 507698.3 gal
